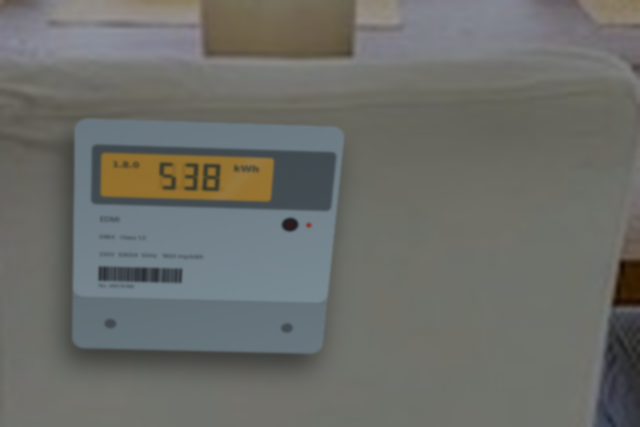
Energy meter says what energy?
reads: 538 kWh
